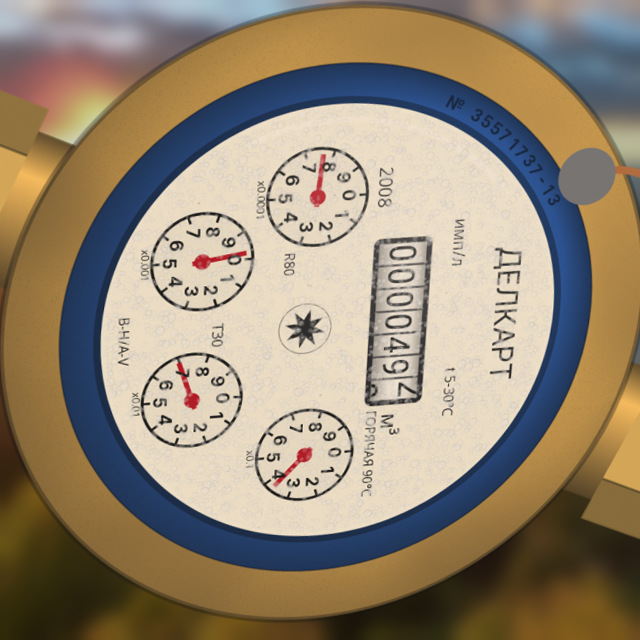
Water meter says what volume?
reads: 492.3697 m³
